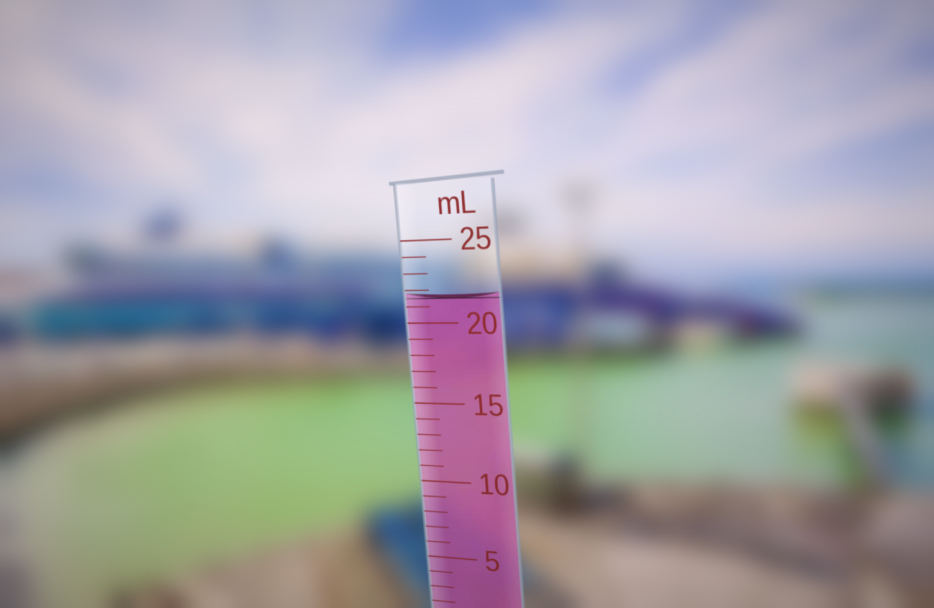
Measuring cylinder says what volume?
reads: 21.5 mL
